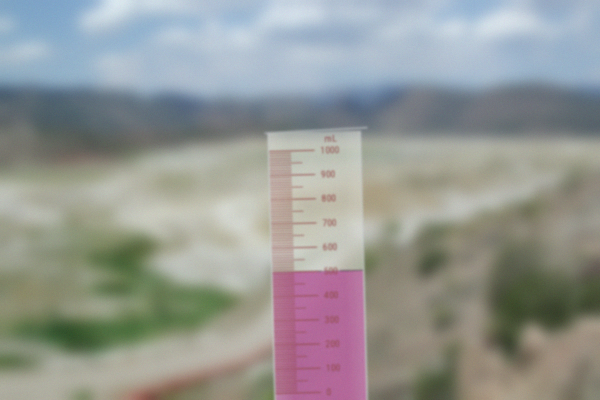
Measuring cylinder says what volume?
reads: 500 mL
